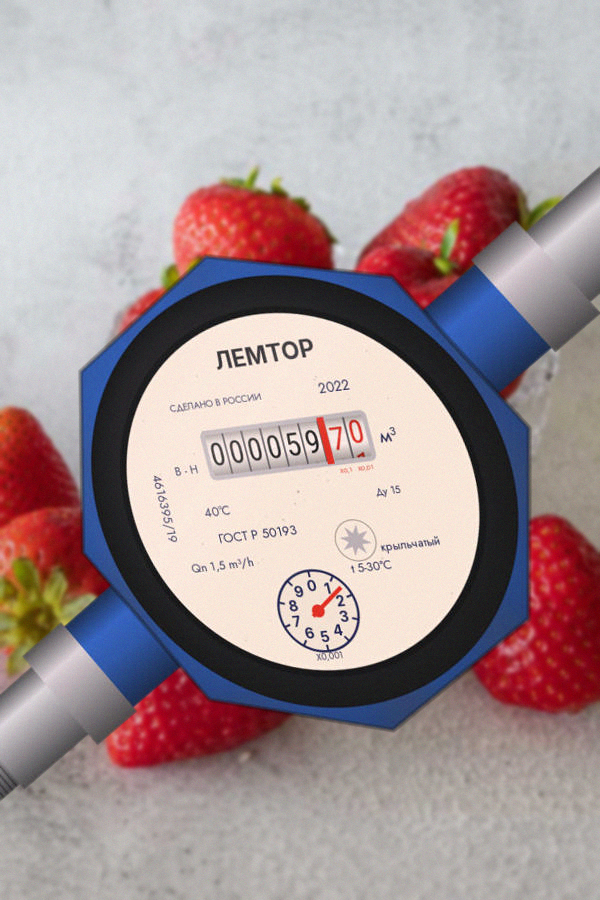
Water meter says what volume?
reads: 59.701 m³
